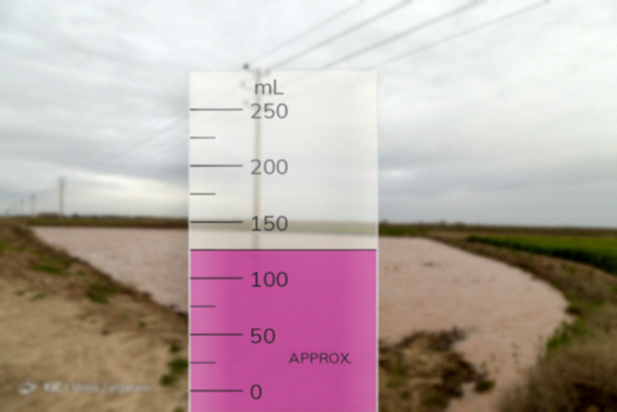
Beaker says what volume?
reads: 125 mL
